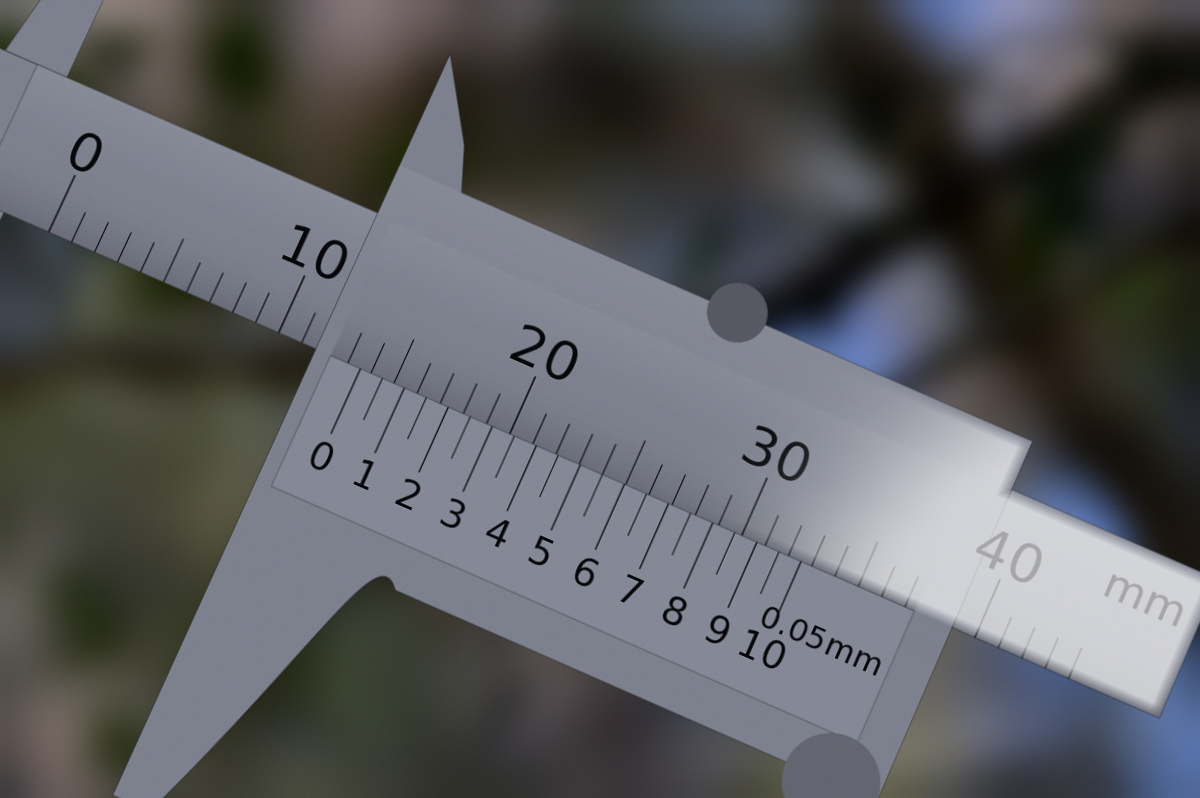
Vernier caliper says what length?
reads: 13.55 mm
